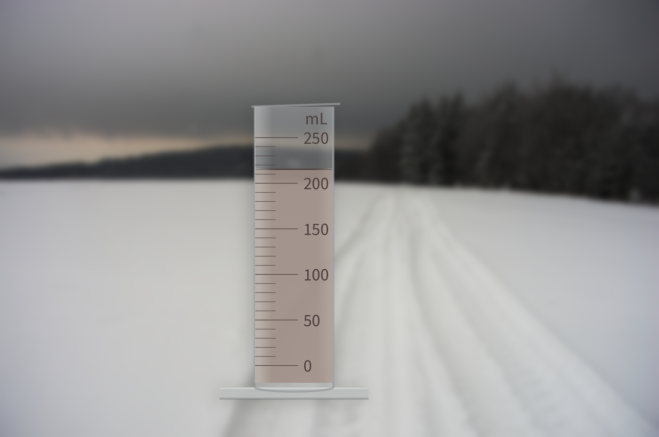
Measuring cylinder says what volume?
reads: 215 mL
